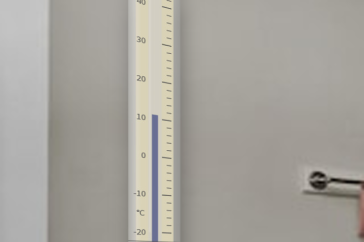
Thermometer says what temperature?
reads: 11 °C
